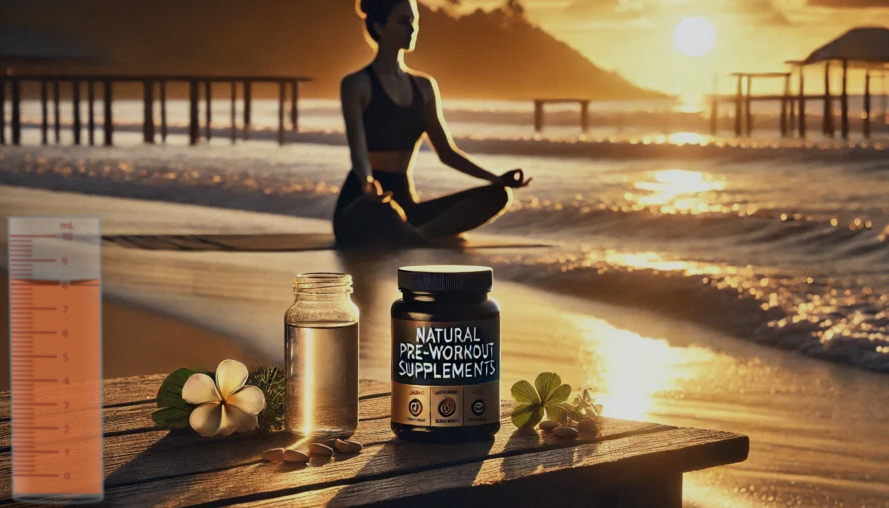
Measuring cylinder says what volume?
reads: 8 mL
